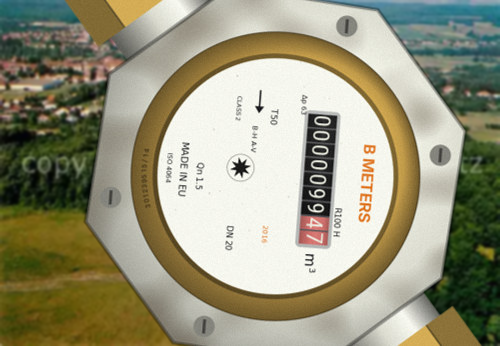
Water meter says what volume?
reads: 99.47 m³
